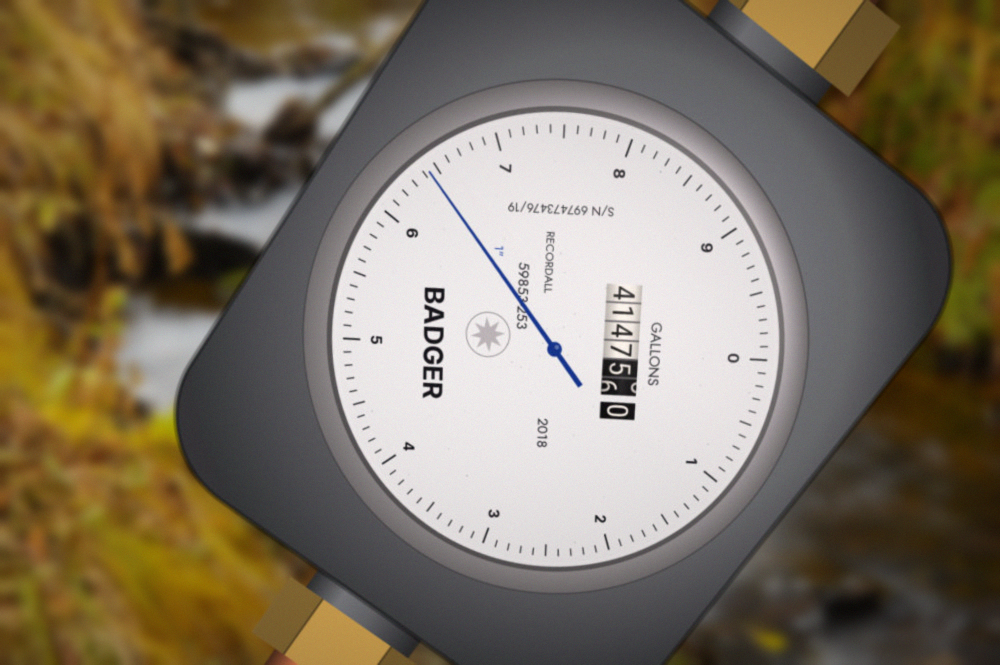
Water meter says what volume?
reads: 4147556.4 gal
